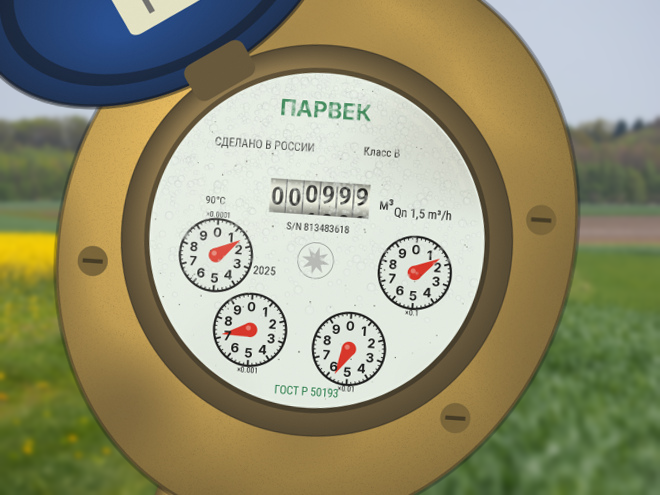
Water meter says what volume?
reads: 999.1571 m³
